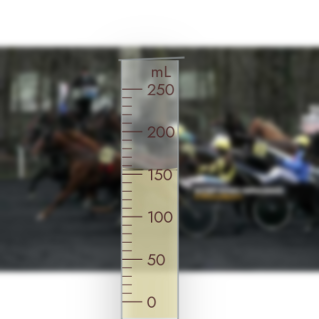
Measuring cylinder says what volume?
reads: 155 mL
